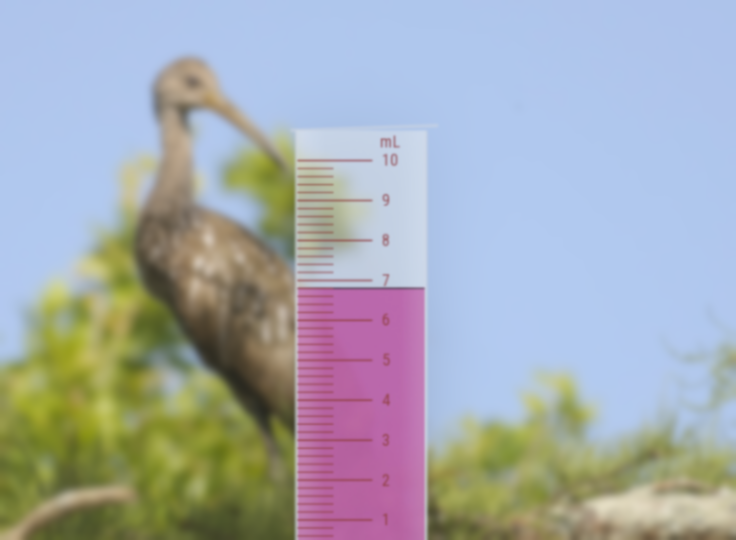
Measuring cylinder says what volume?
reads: 6.8 mL
